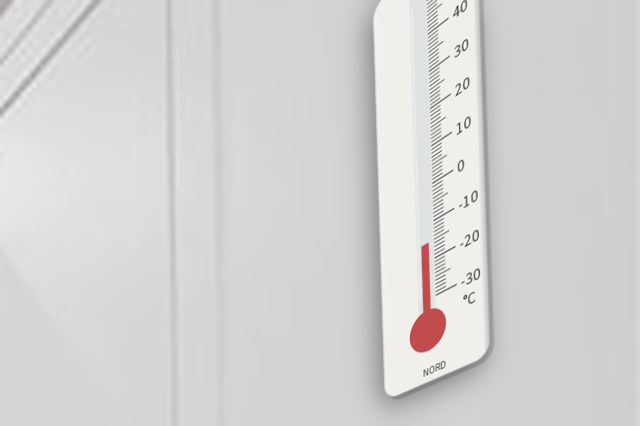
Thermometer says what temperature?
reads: -15 °C
